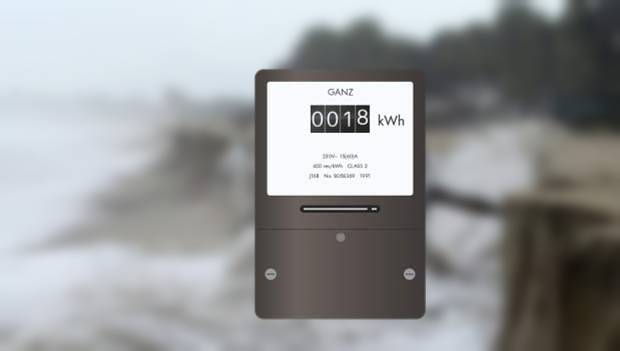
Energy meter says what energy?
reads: 18 kWh
